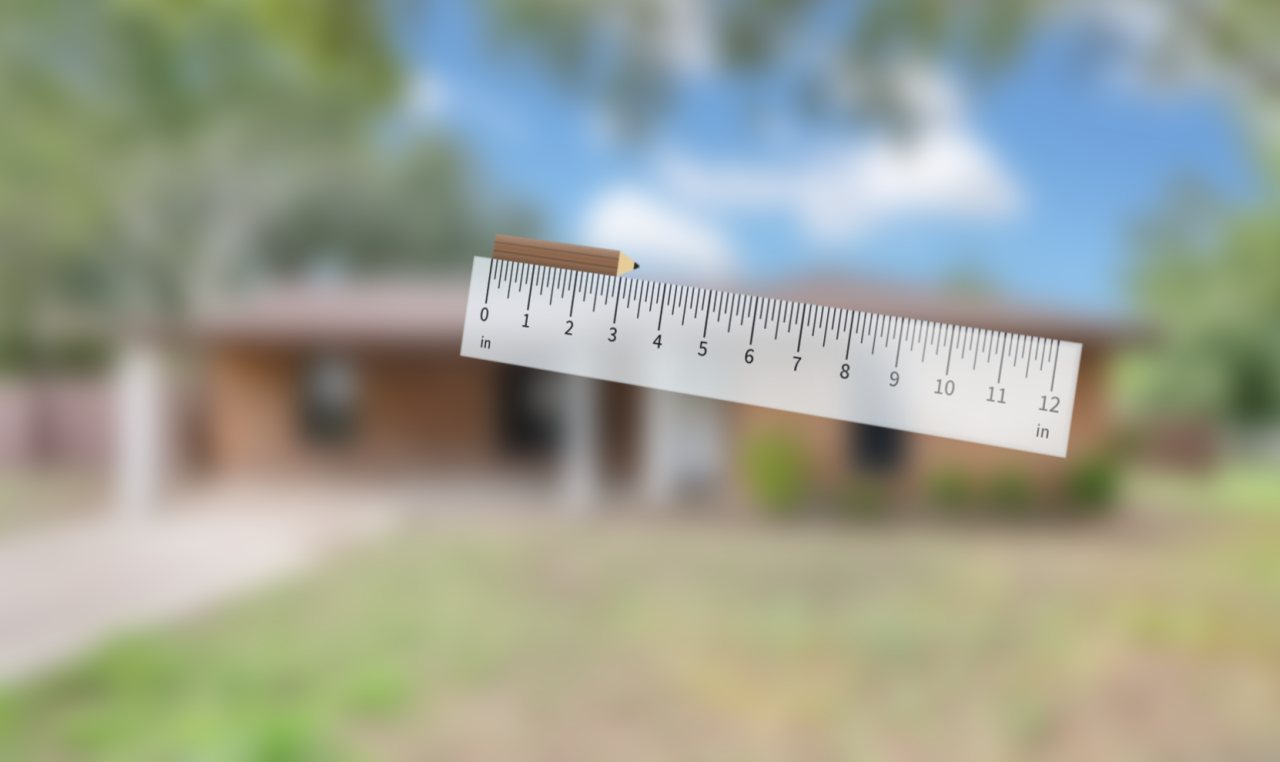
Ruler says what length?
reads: 3.375 in
